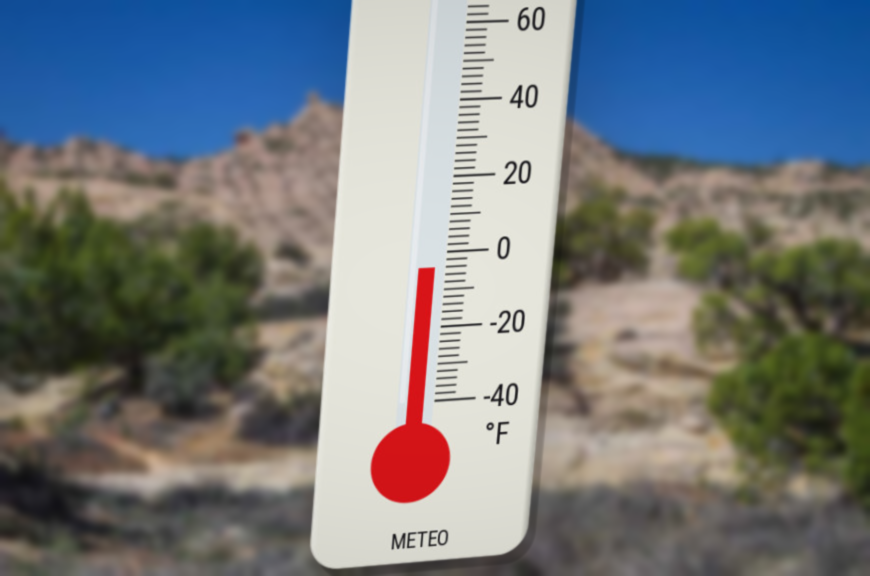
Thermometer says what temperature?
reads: -4 °F
